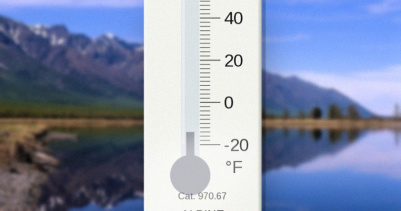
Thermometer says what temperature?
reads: -14 °F
